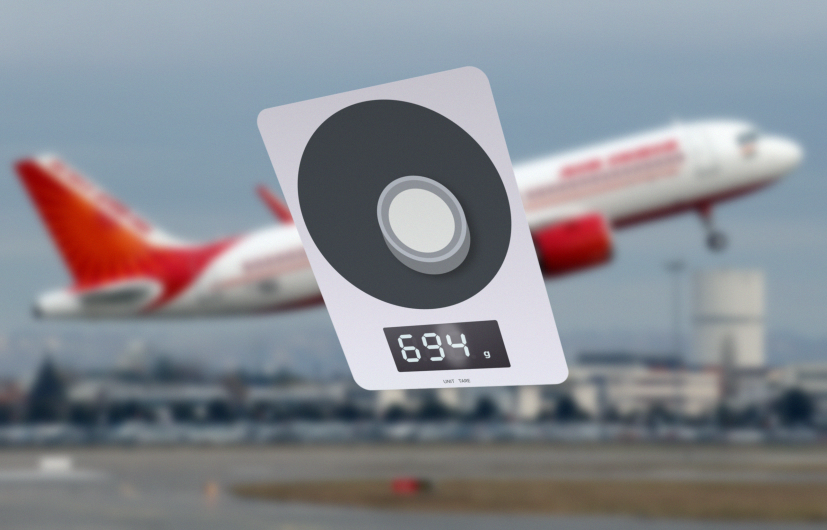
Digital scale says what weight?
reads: 694 g
